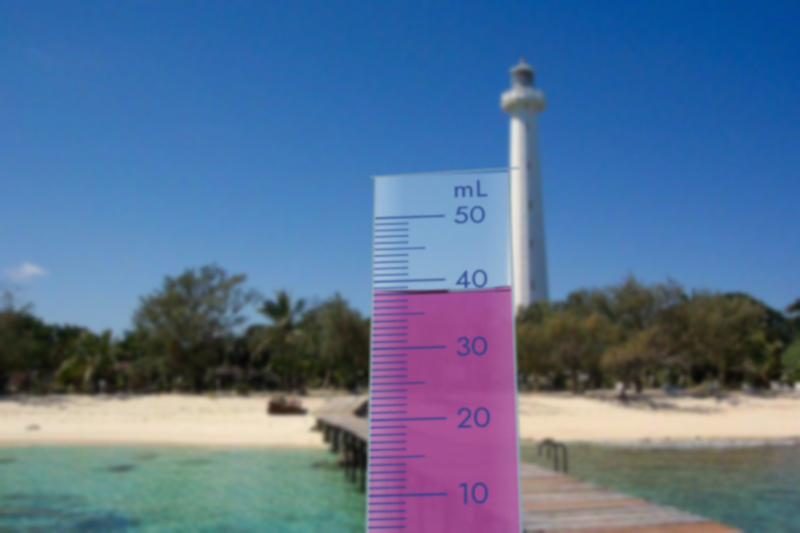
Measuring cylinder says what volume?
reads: 38 mL
